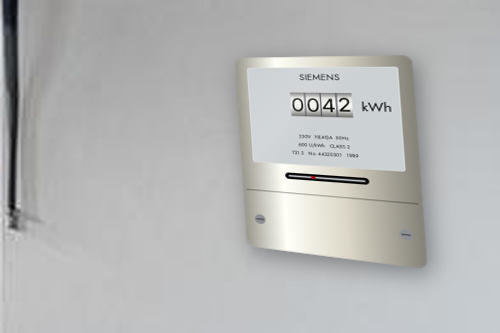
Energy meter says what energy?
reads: 42 kWh
